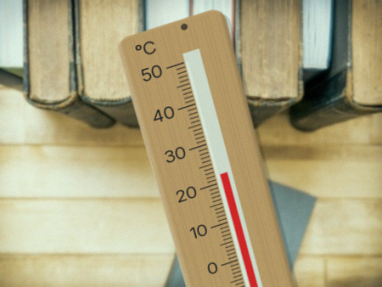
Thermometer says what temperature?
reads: 22 °C
